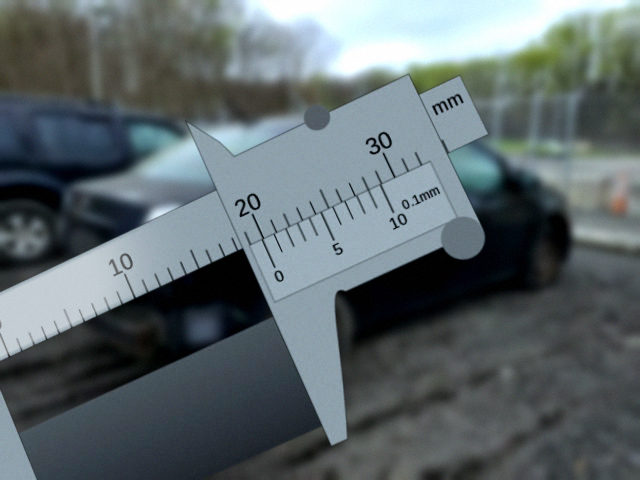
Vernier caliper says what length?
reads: 19.9 mm
